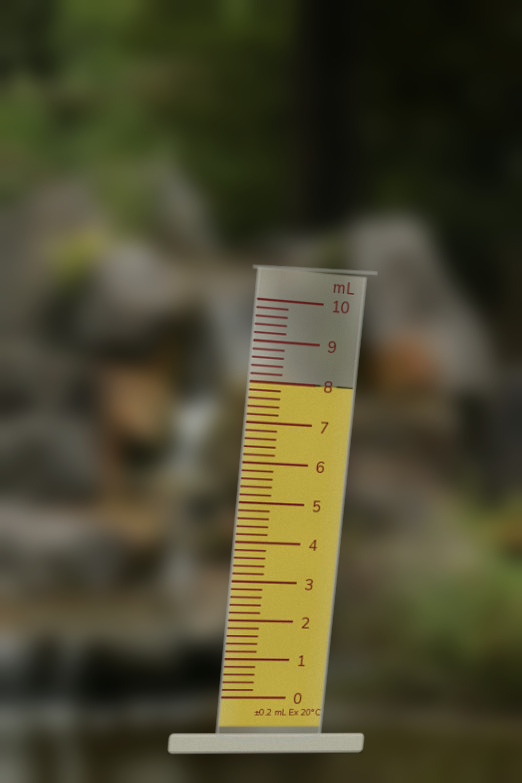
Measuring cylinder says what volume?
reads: 8 mL
